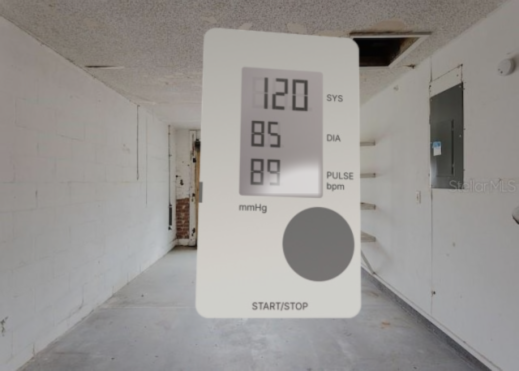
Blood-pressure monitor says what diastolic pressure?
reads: 85 mmHg
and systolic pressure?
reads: 120 mmHg
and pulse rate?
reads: 89 bpm
